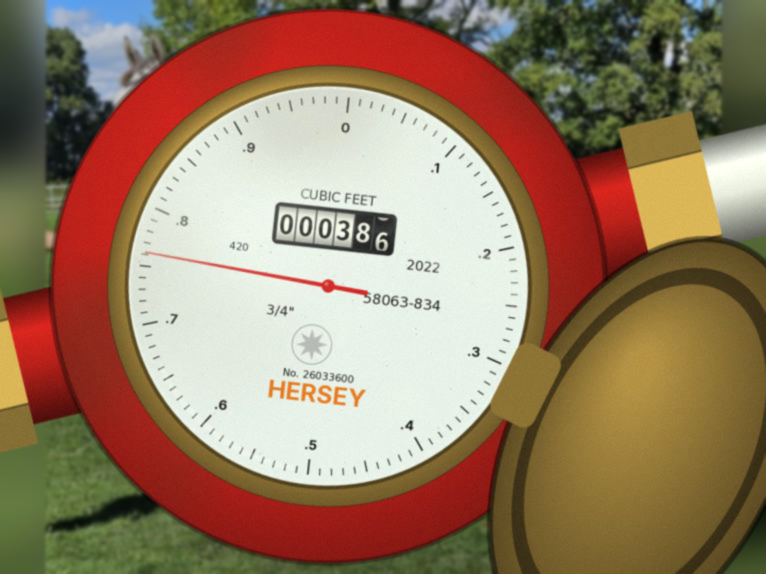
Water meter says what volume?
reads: 385.76 ft³
